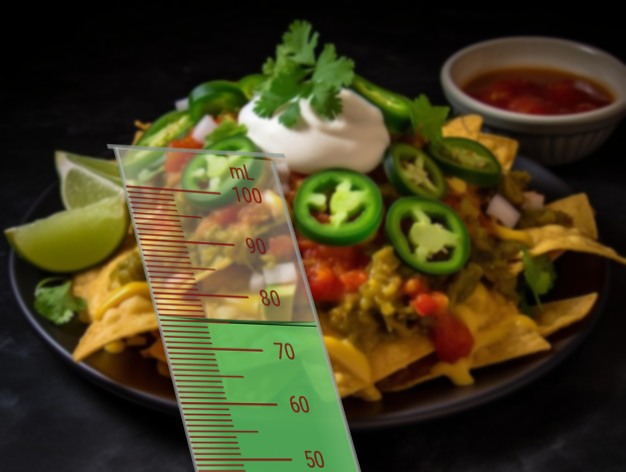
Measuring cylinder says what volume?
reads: 75 mL
